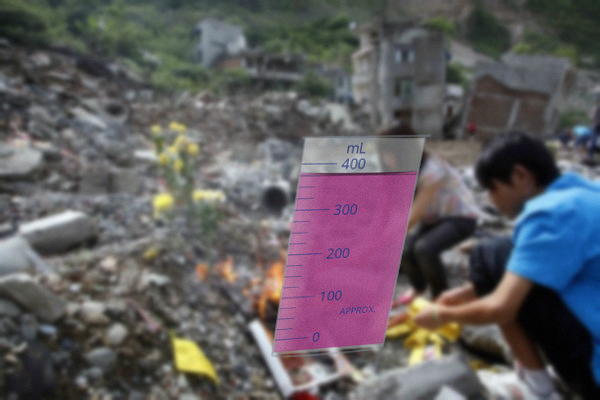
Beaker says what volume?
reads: 375 mL
